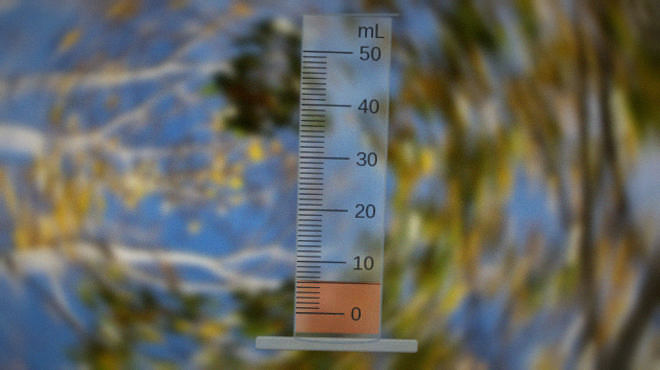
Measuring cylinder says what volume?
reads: 6 mL
